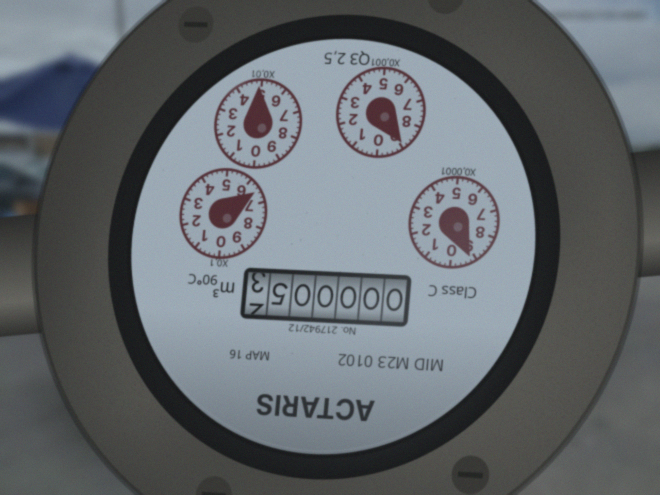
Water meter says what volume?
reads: 52.6489 m³
